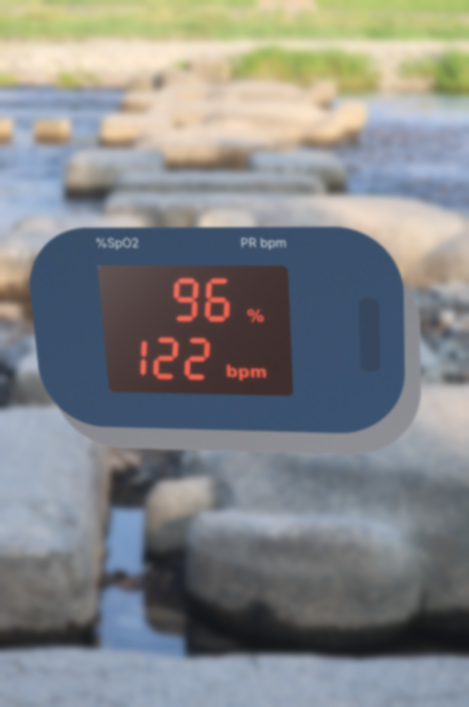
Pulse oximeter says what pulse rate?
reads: 122 bpm
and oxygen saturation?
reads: 96 %
